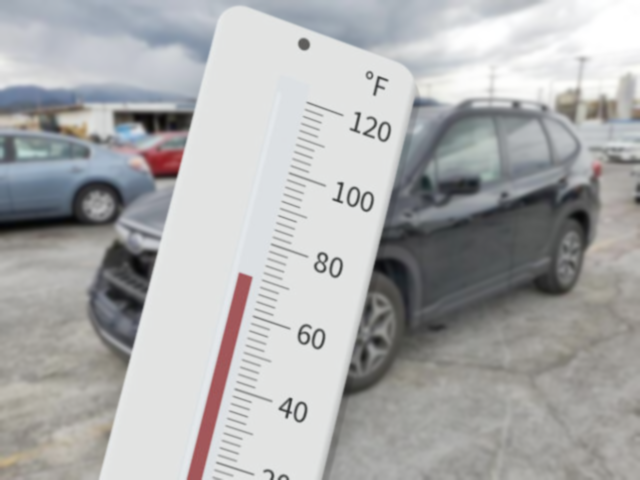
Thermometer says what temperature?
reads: 70 °F
